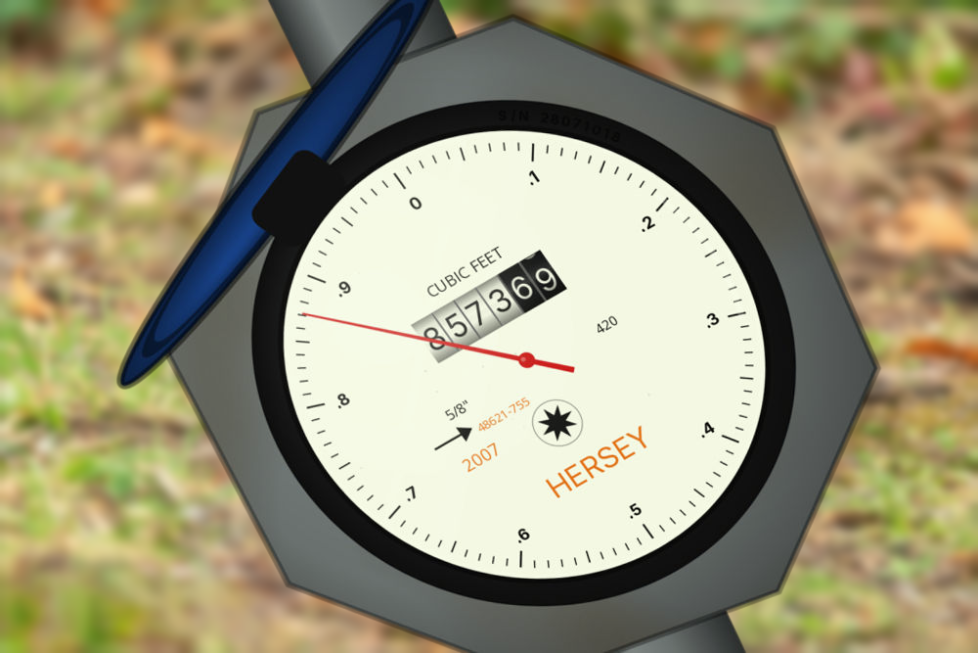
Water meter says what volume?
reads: 857368.87 ft³
